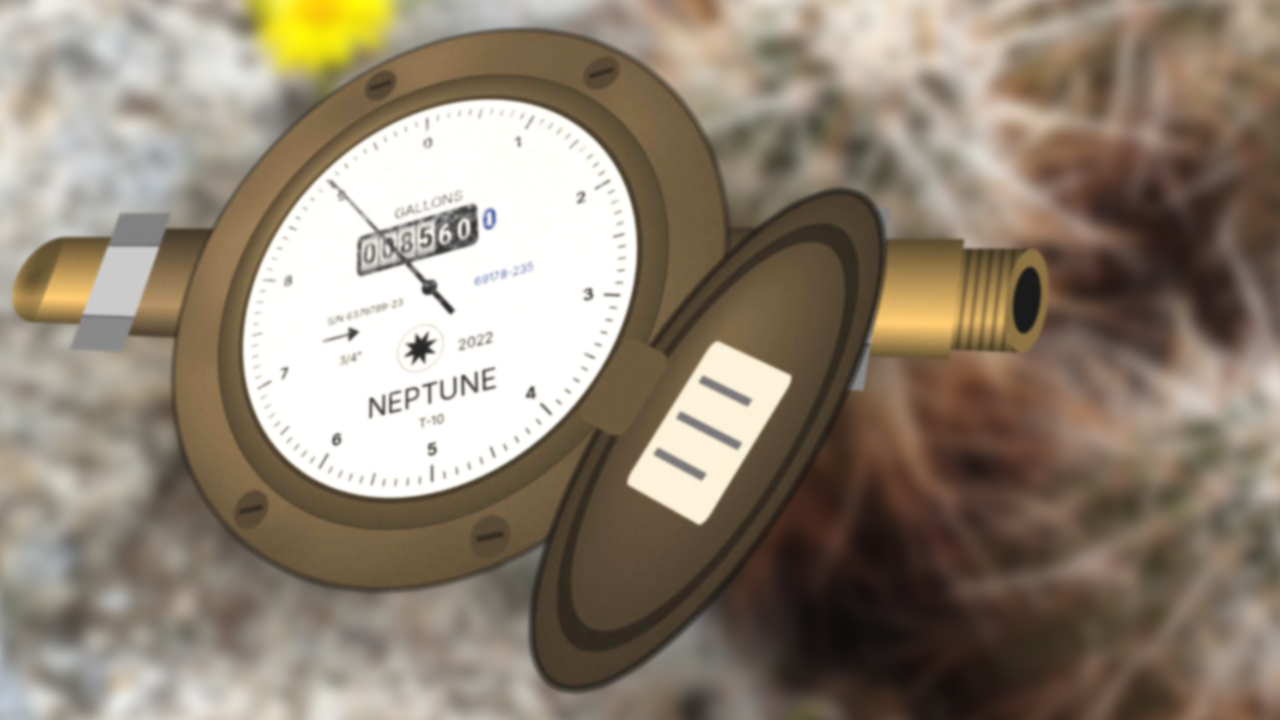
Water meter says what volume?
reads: 85599.0 gal
